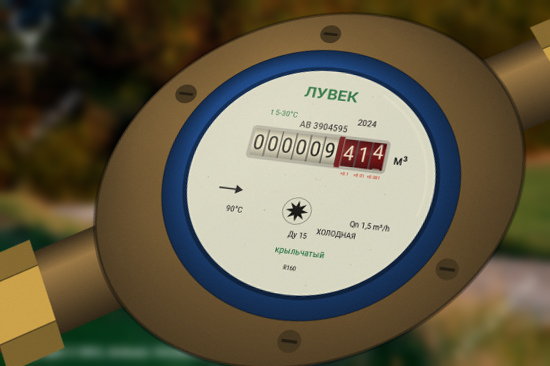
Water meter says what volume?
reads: 9.414 m³
